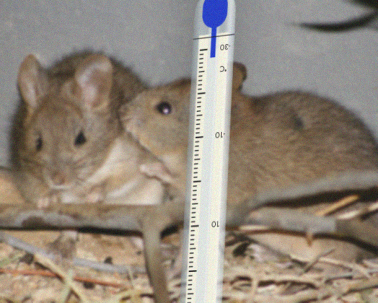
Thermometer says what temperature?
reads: -28 °C
